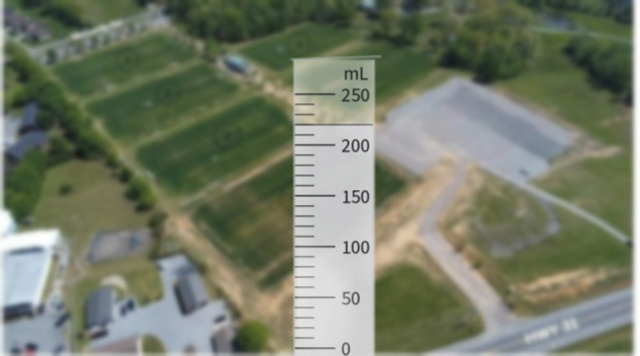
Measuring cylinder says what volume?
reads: 220 mL
